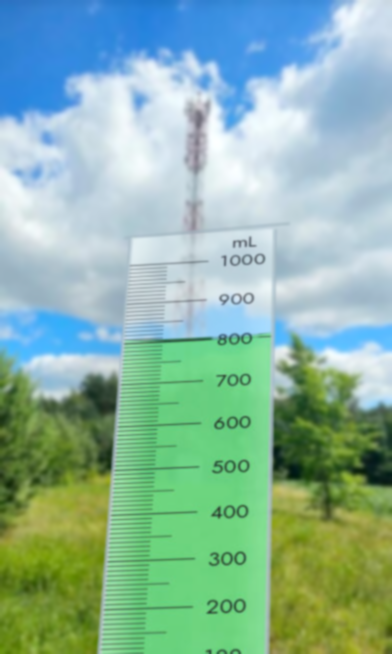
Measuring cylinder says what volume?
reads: 800 mL
